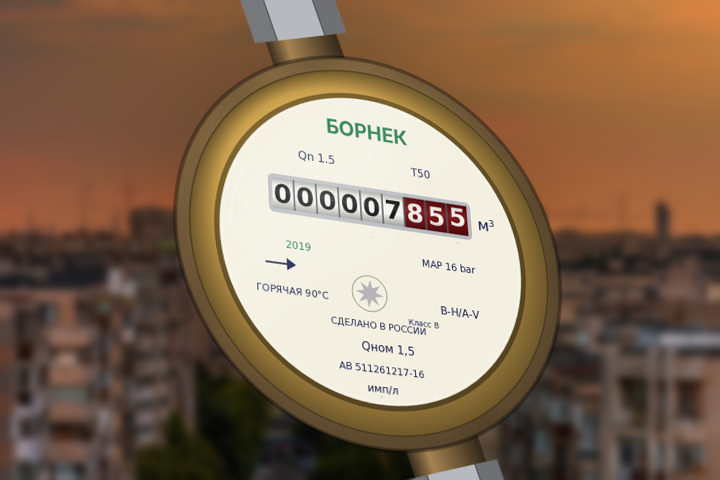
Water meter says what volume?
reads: 7.855 m³
